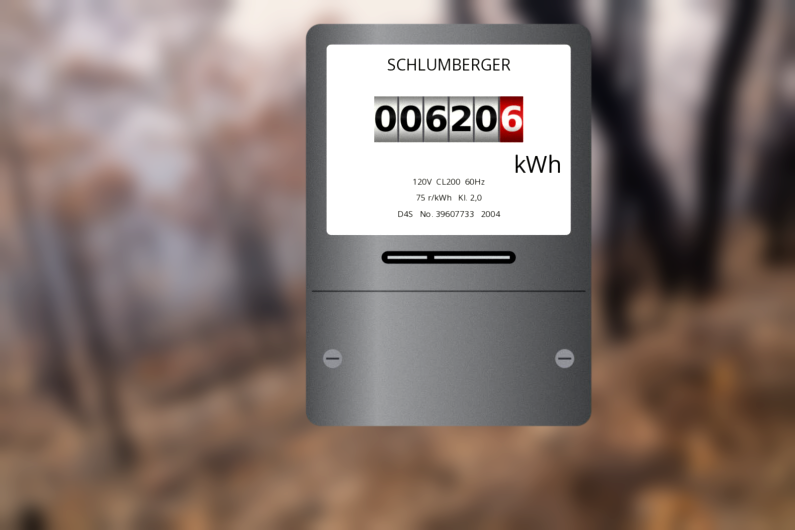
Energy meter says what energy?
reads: 620.6 kWh
